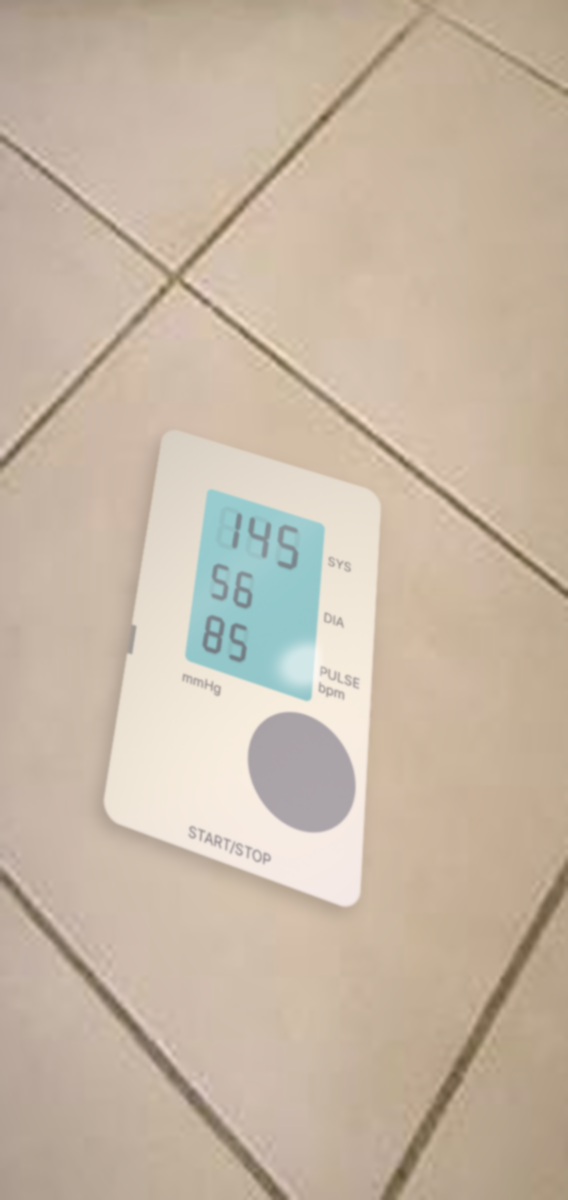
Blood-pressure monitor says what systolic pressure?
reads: 145 mmHg
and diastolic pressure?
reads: 56 mmHg
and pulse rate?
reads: 85 bpm
